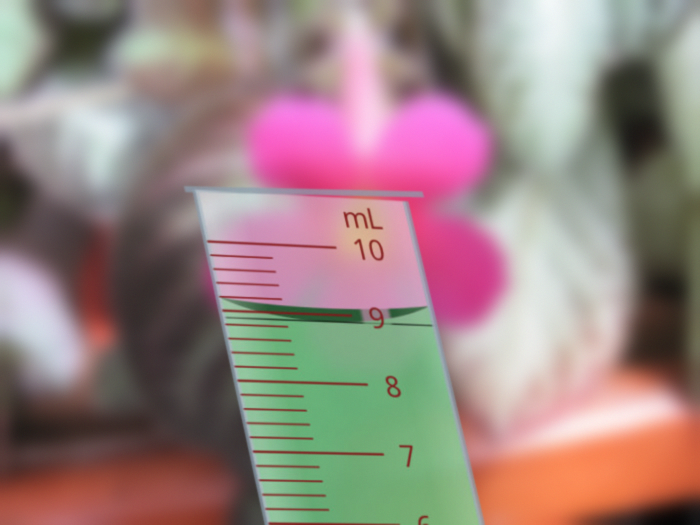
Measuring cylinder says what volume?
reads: 8.9 mL
